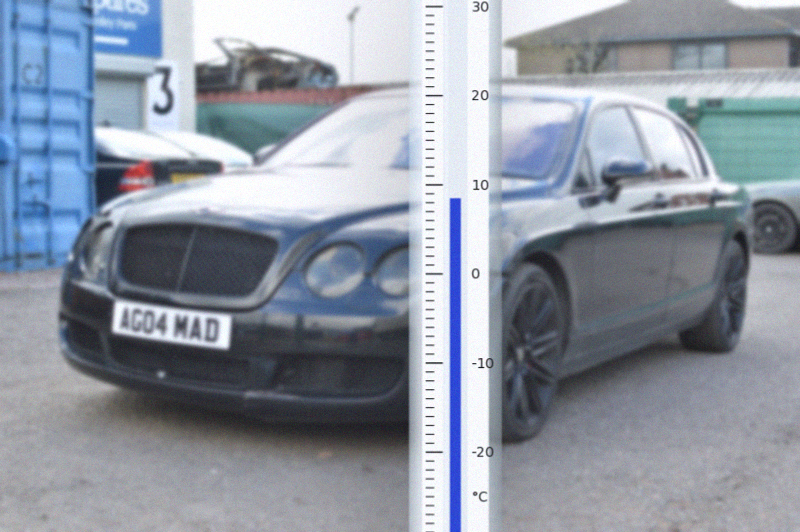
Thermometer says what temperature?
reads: 8.5 °C
